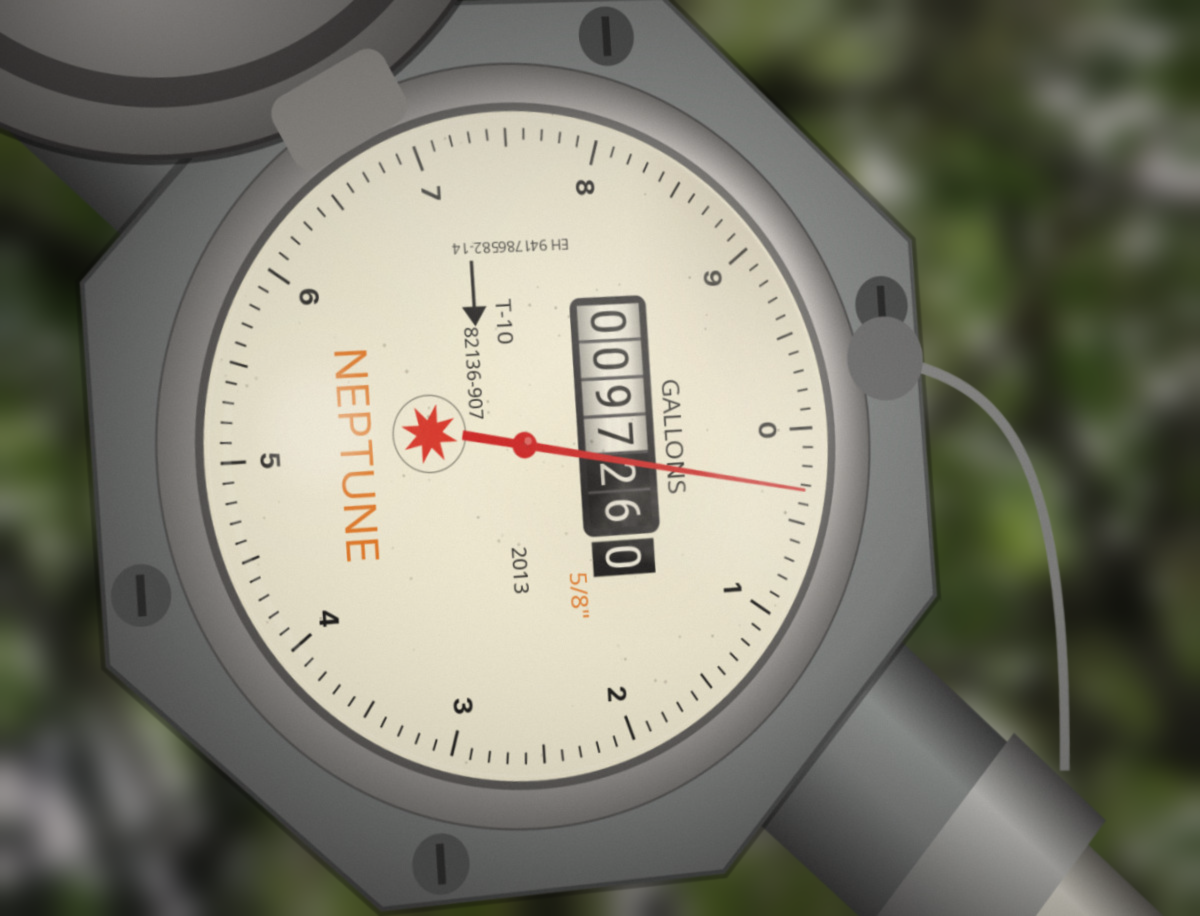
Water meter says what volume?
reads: 97260.3 gal
